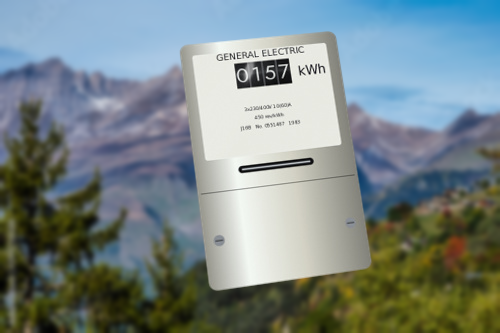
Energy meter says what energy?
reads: 157 kWh
